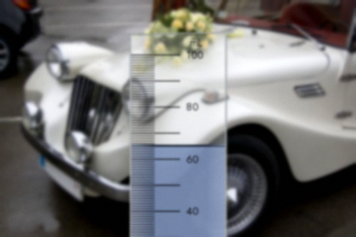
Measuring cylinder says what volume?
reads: 65 mL
